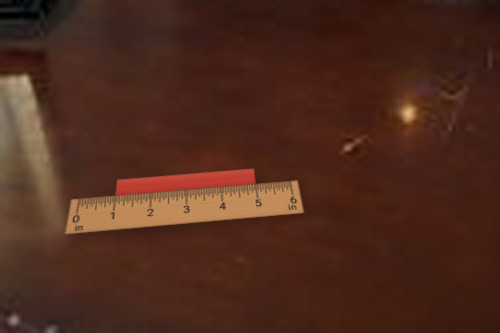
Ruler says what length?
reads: 4 in
